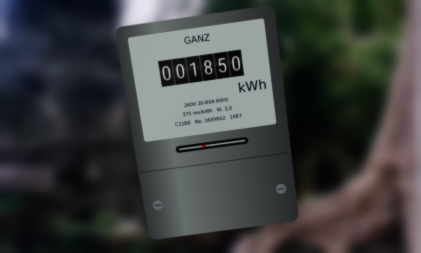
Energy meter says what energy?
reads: 1850 kWh
